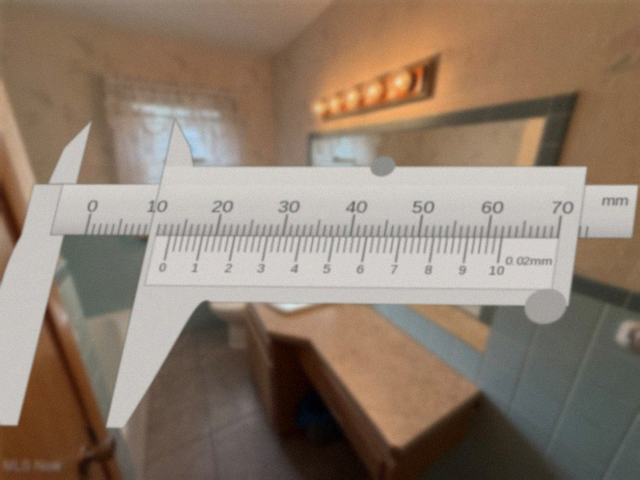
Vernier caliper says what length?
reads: 13.0 mm
